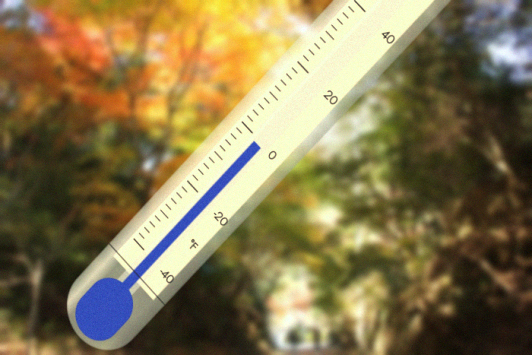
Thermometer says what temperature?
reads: -1 °F
